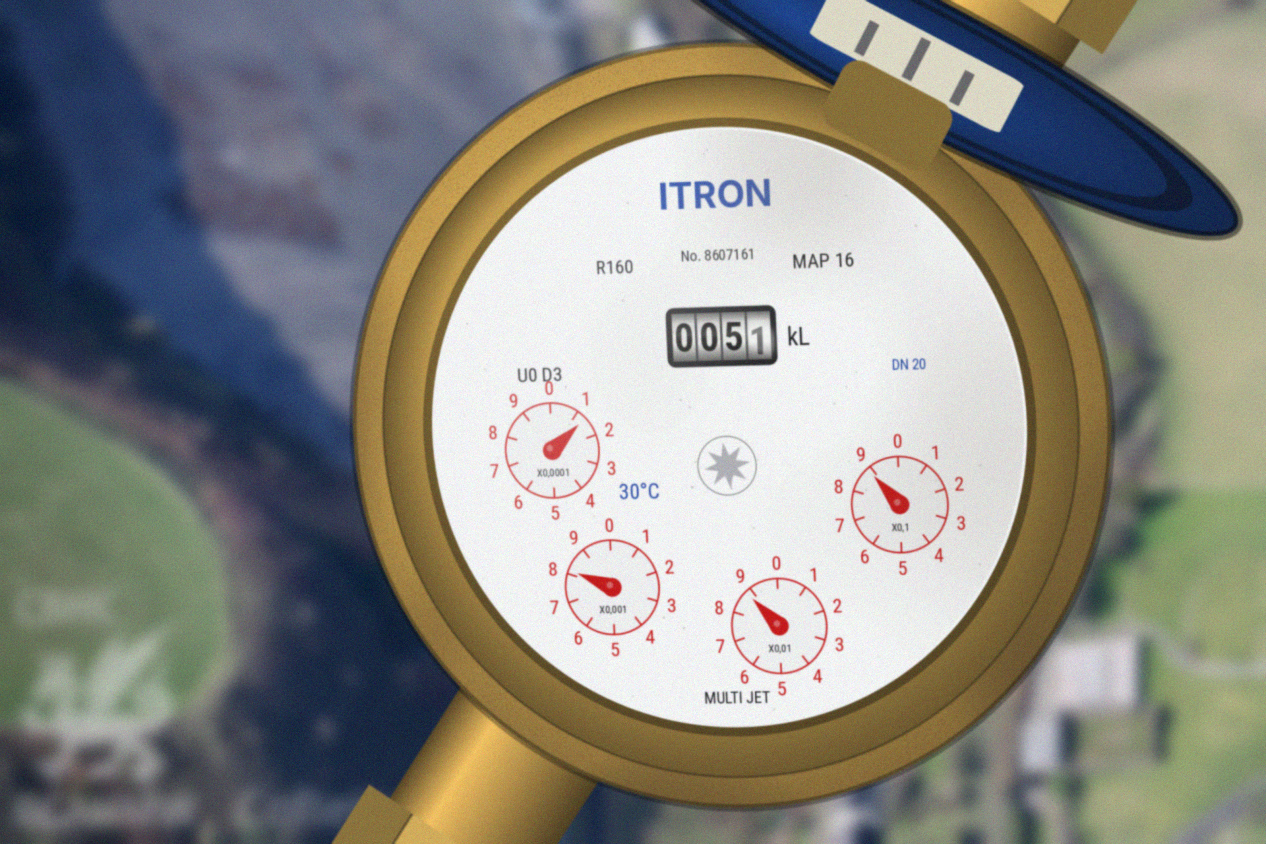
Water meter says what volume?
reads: 50.8881 kL
